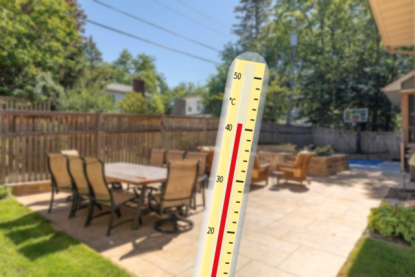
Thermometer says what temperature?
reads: 41 °C
